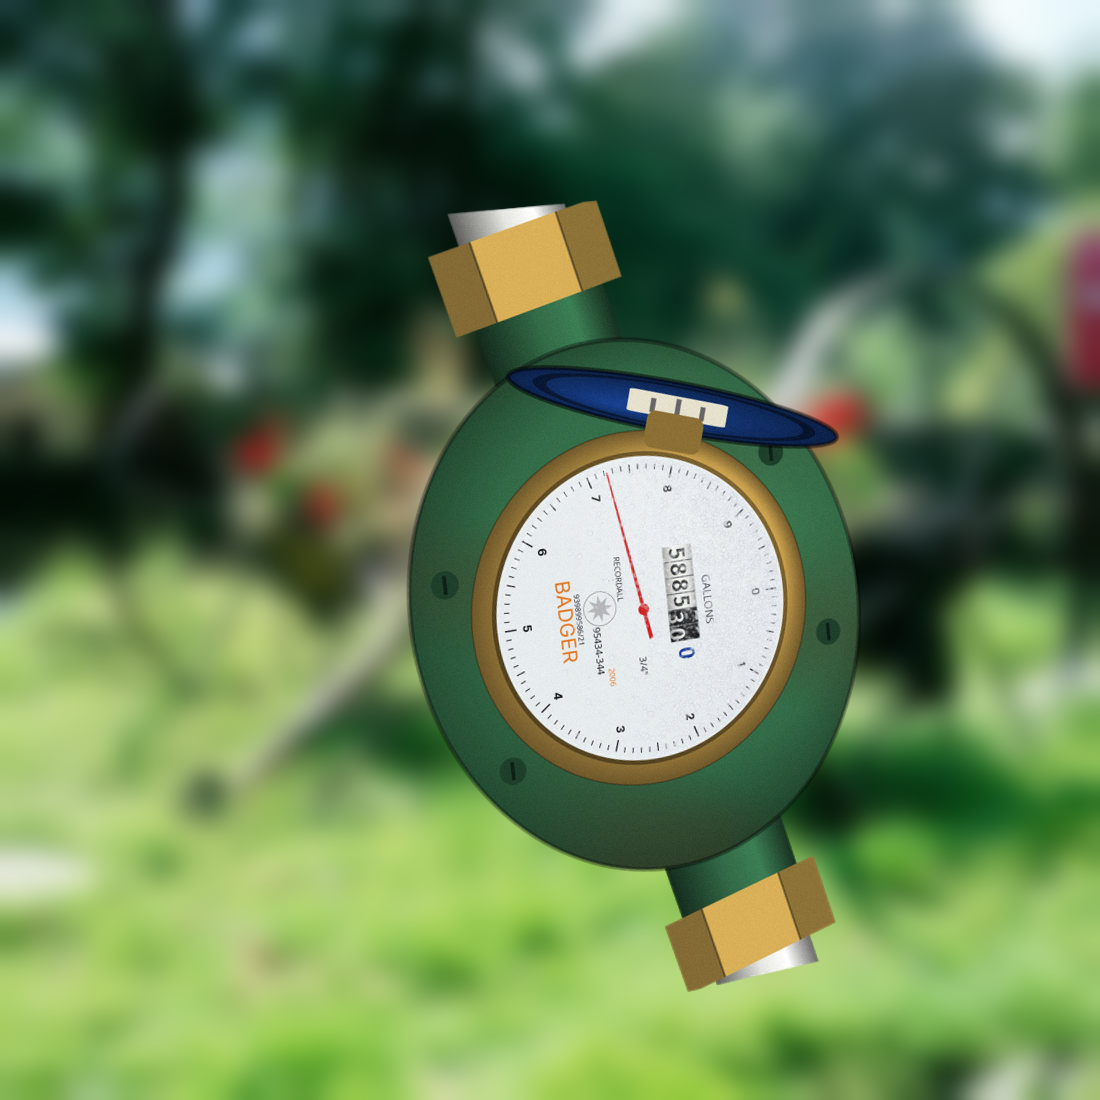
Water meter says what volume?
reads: 5885297.2 gal
